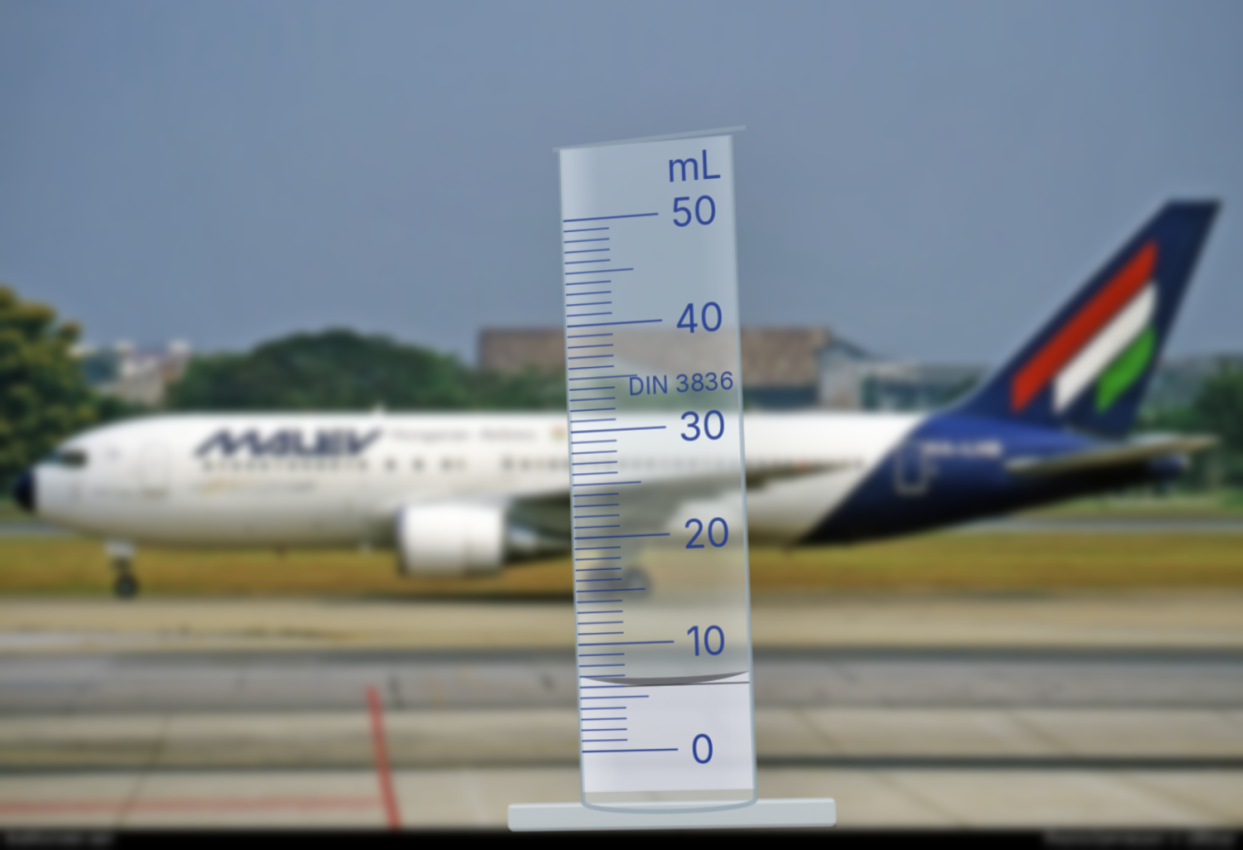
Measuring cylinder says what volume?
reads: 6 mL
